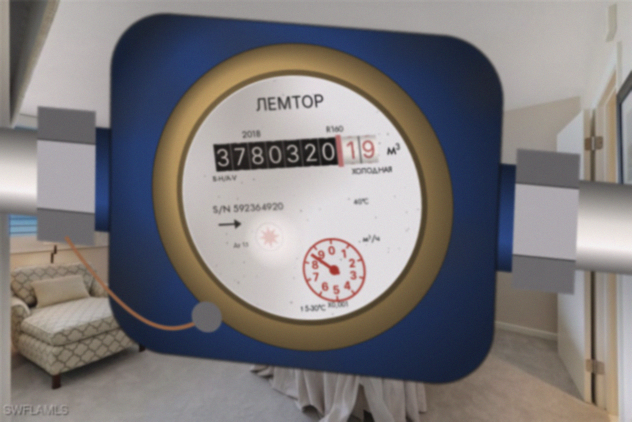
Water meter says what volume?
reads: 3780320.198 m³
